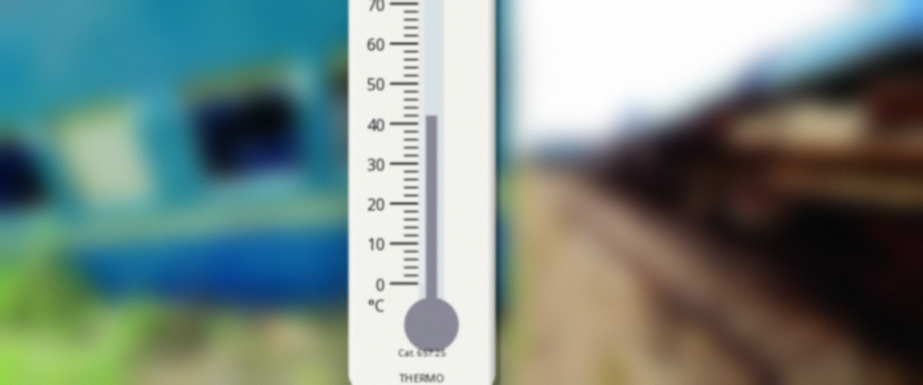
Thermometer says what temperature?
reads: 42 °C
